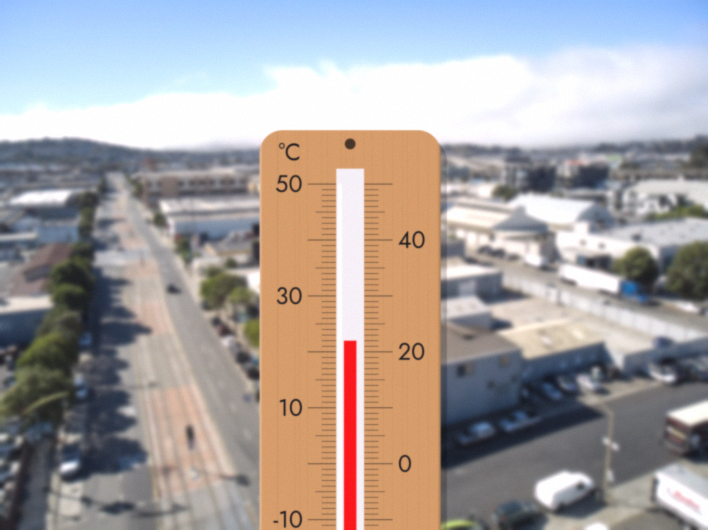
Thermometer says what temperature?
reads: 22 °C
